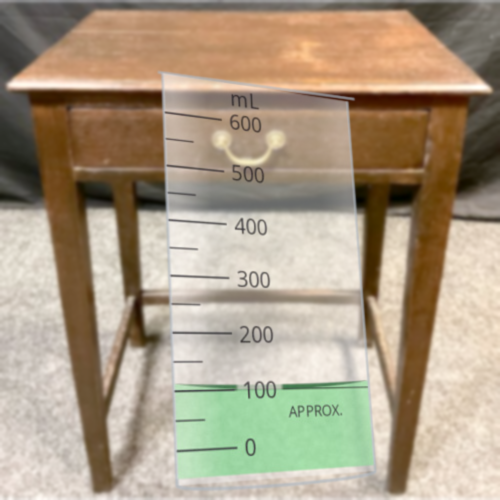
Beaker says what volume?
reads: 100 mL
